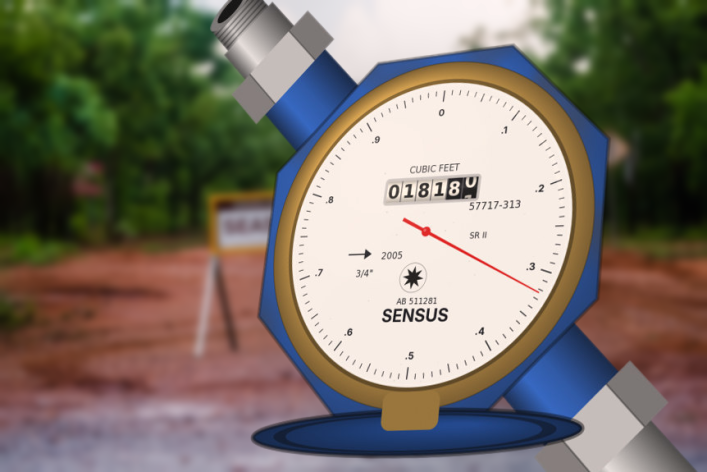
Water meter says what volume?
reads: 18180.32 ft³
